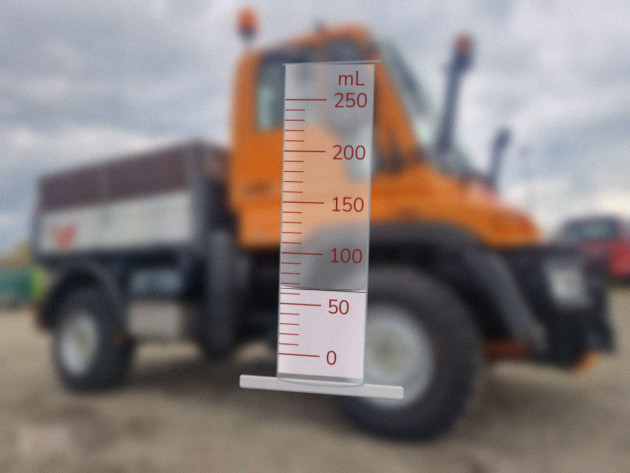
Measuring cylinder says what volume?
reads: 65 mL
